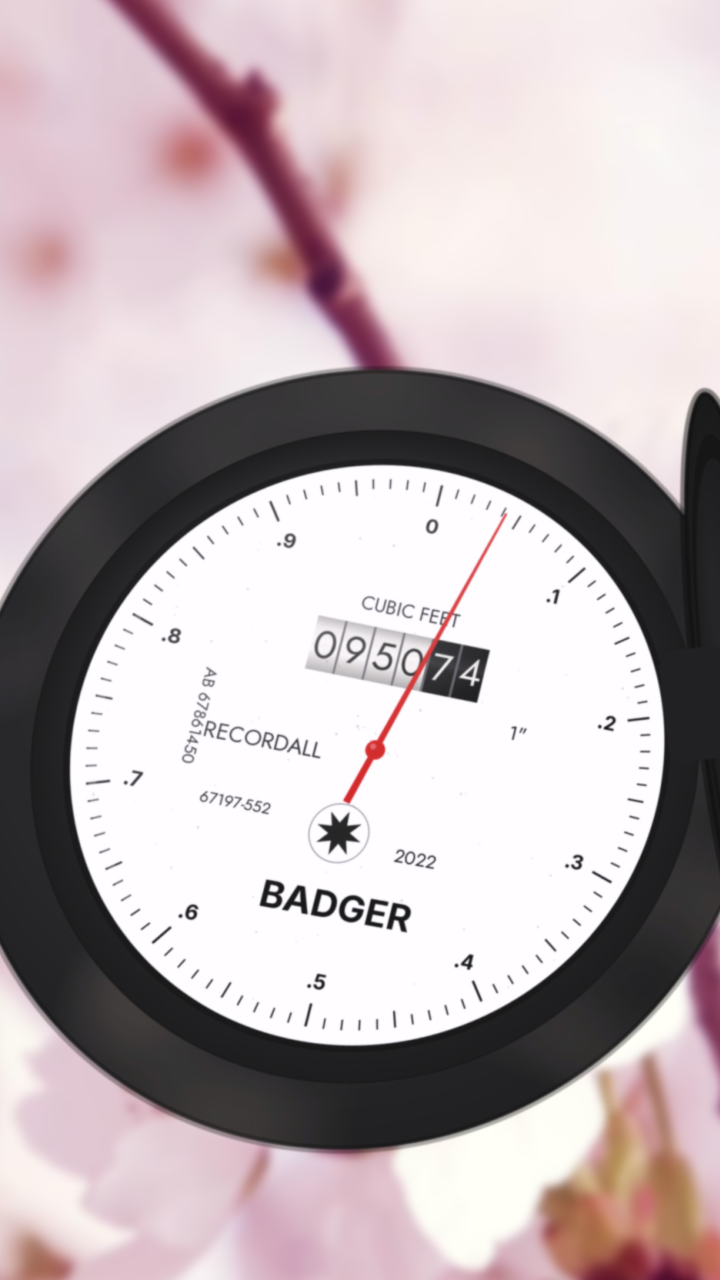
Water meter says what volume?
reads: 95074.04 ft³
